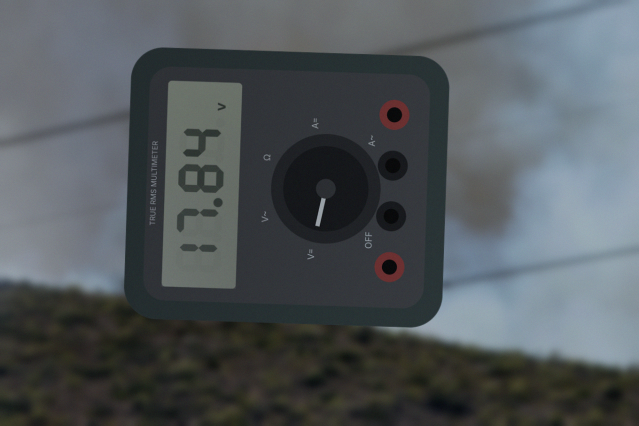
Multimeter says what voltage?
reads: 17.84 V
